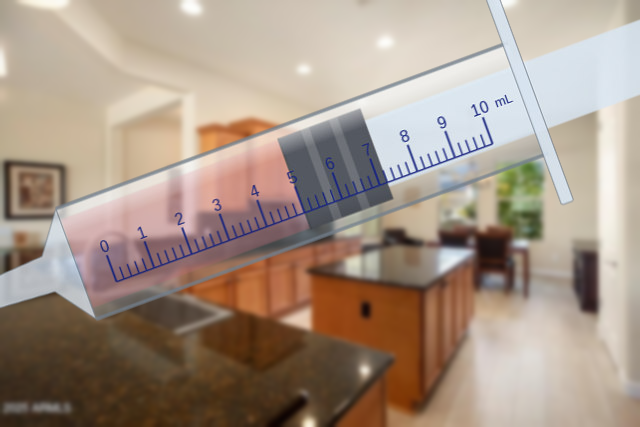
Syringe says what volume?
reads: 5 mL
